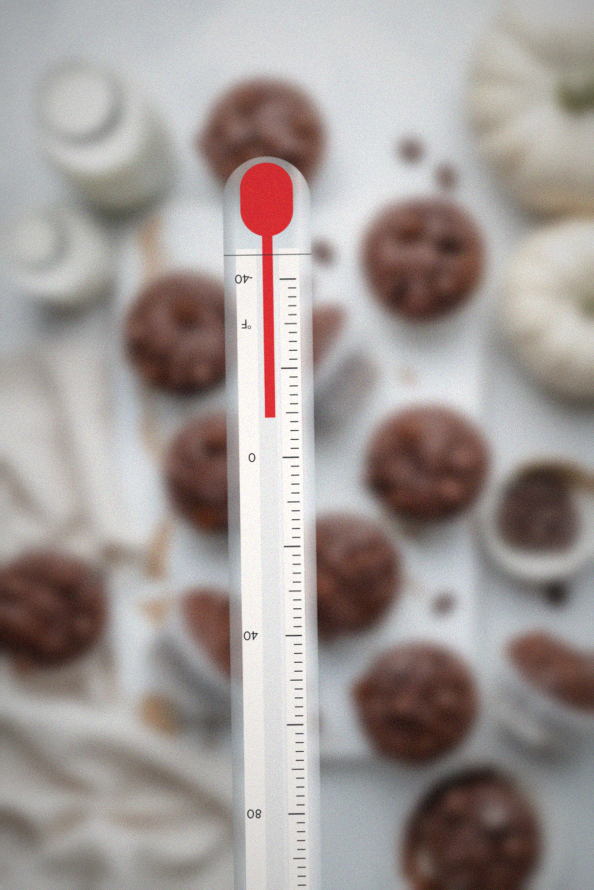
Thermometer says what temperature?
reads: -9 °F
